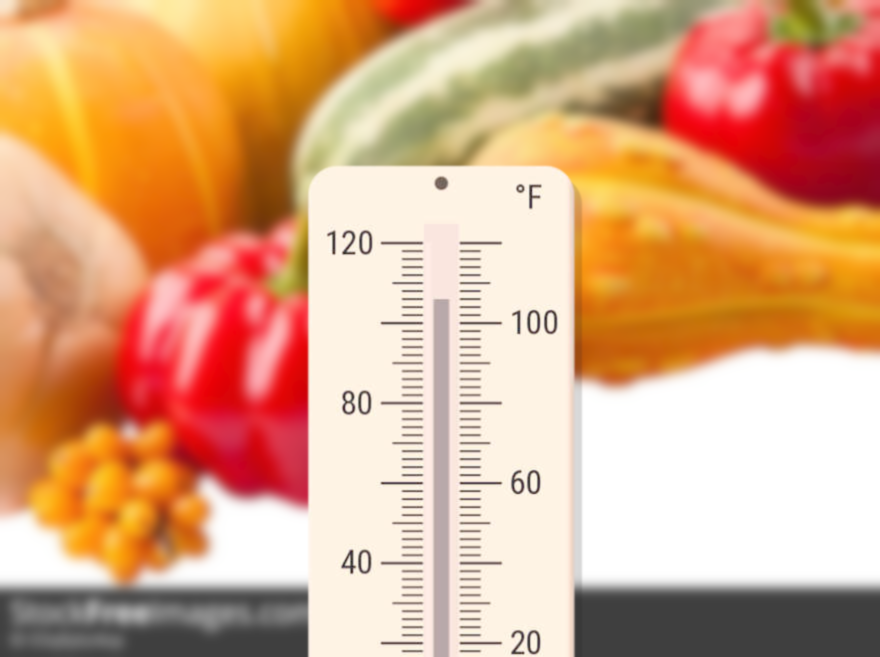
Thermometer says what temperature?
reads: 106 °F
